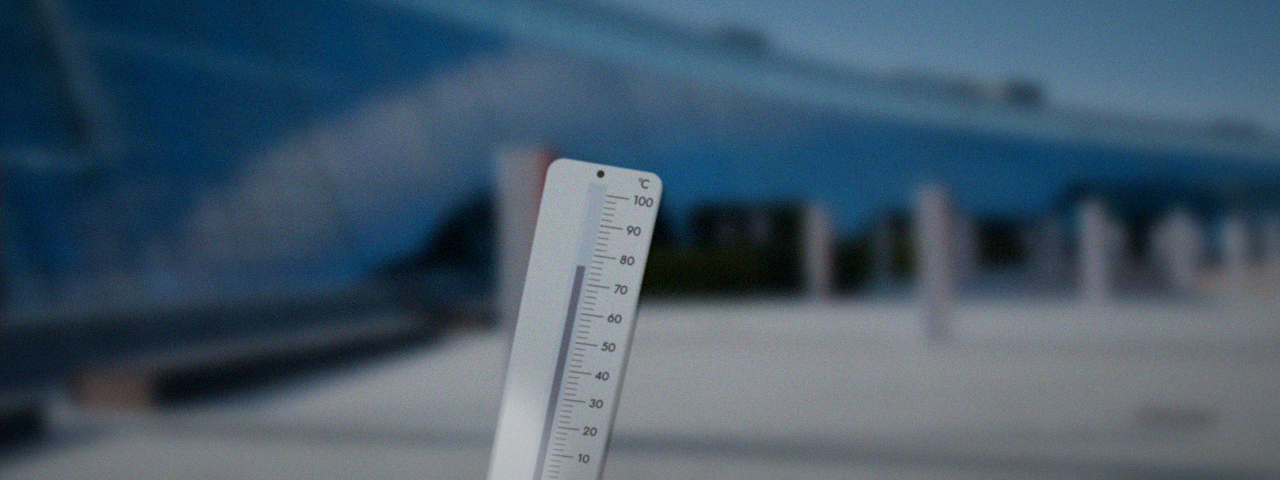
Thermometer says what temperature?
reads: 76 °C
